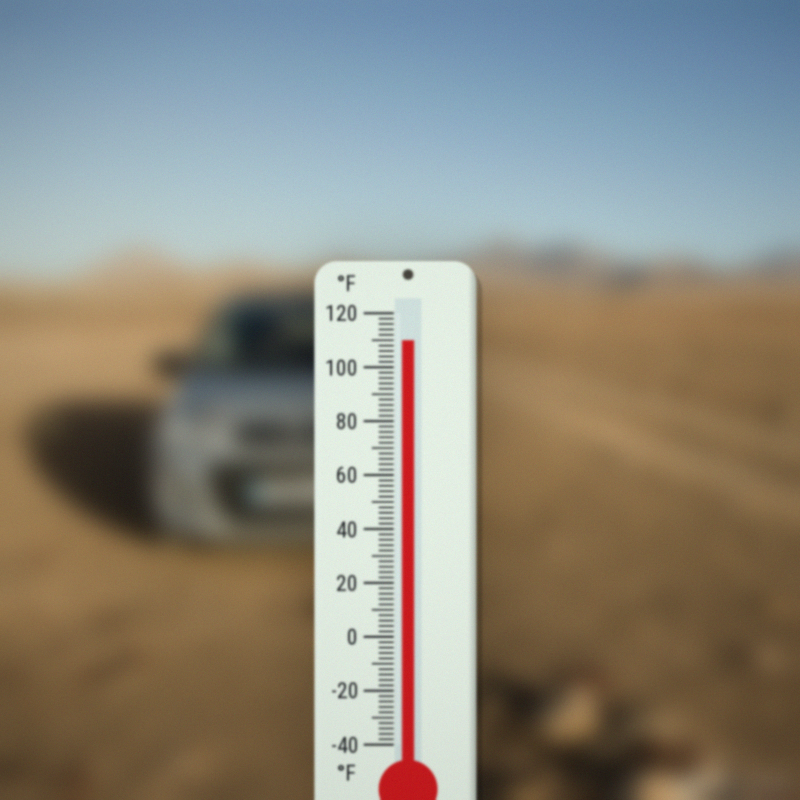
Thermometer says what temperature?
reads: 110 °F
